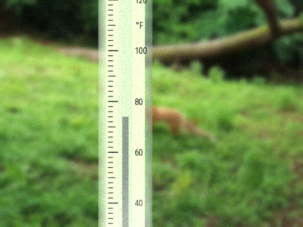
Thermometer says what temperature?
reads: 74 °F
